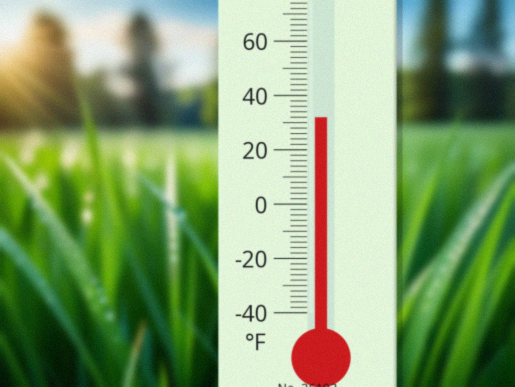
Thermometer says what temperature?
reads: 32 °F
